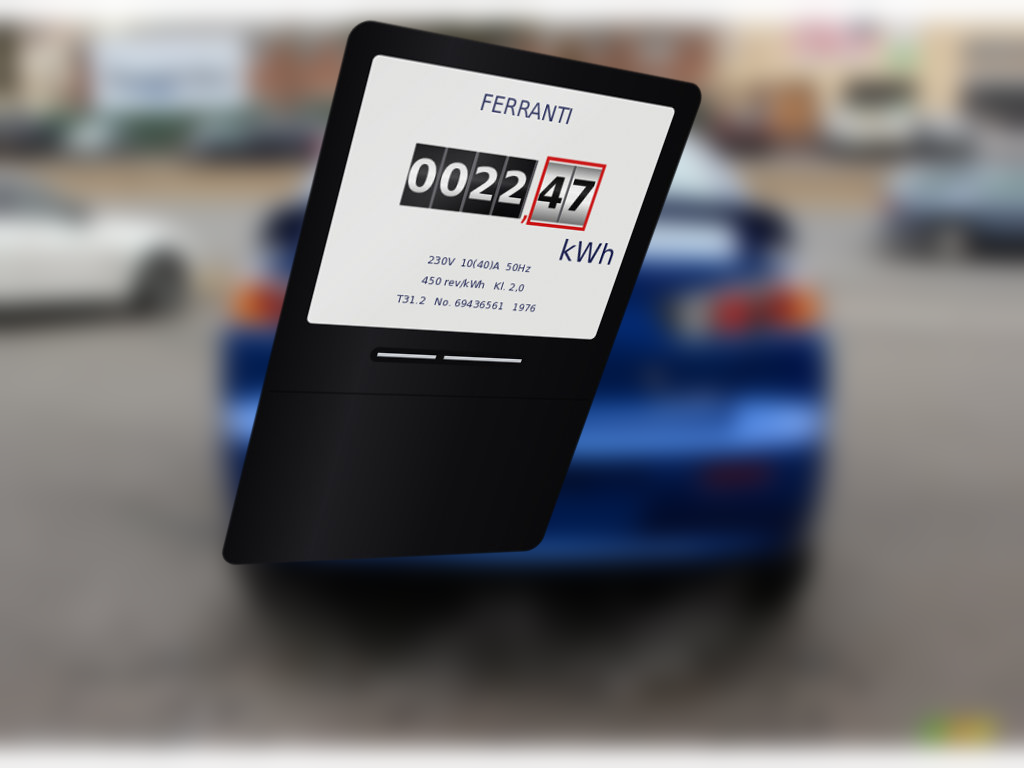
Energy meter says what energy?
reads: 22.47 kWh
